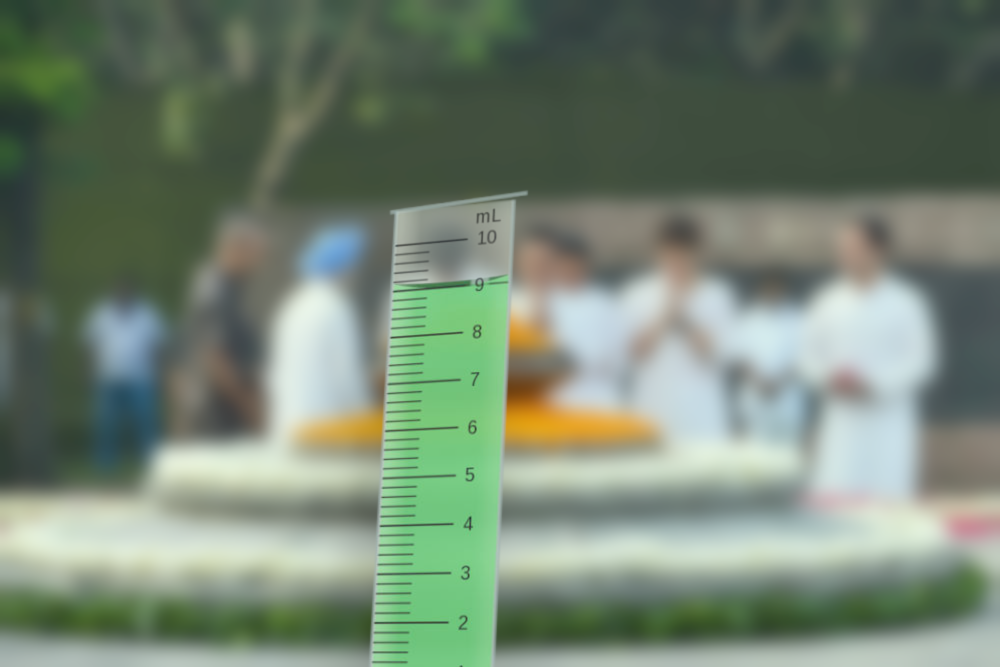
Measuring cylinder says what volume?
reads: 9 mL
